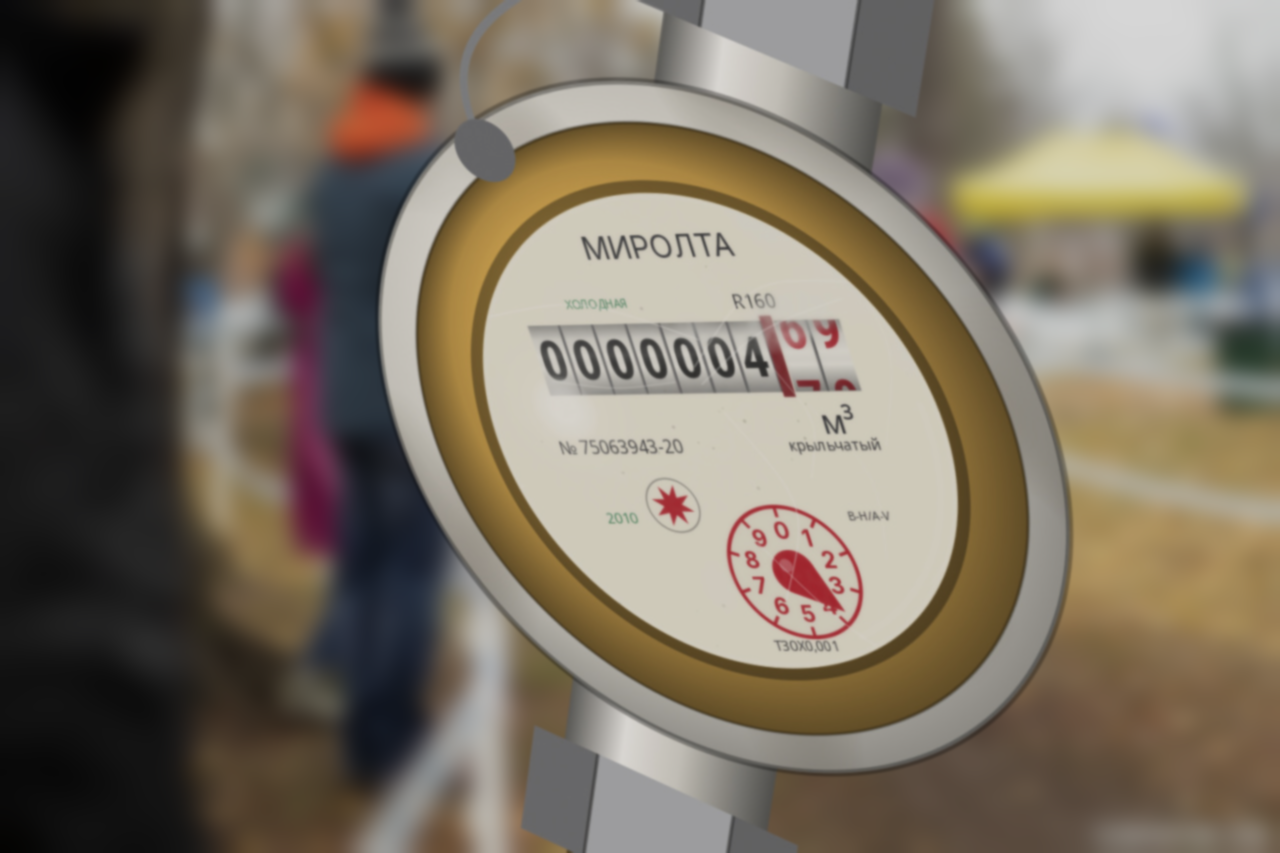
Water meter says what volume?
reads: 4.693 m³
